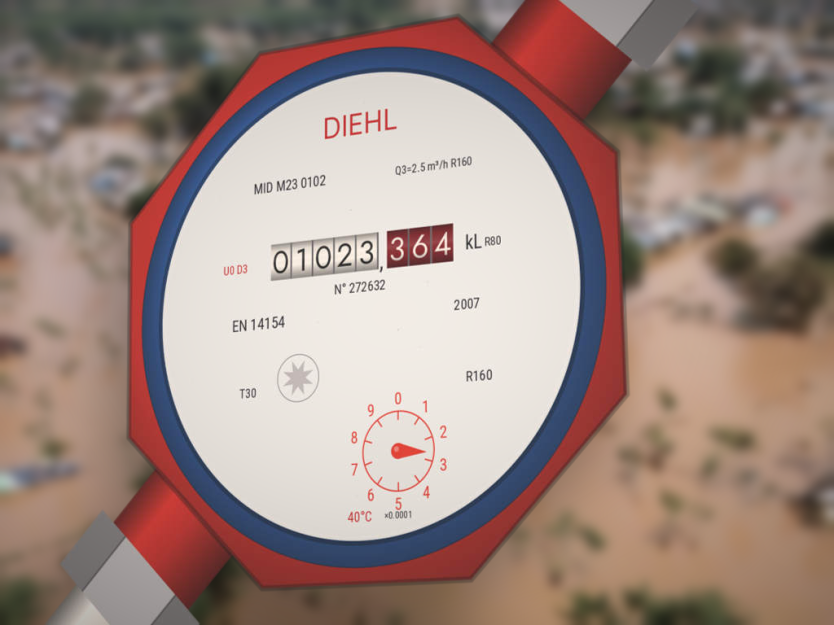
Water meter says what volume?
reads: 1023.3642 kL
